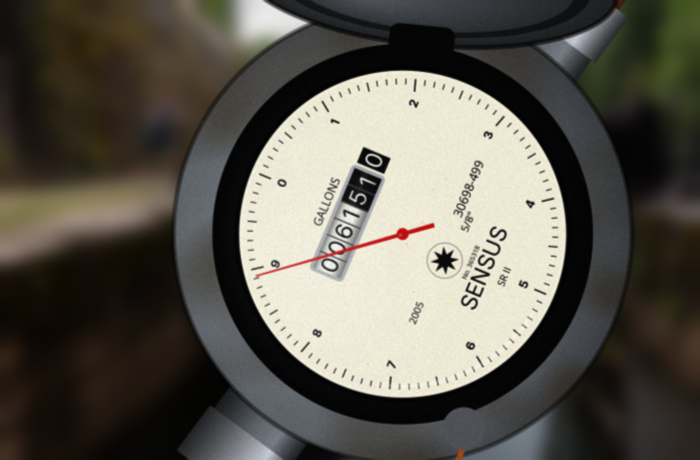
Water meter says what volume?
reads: 61508.9 gal
